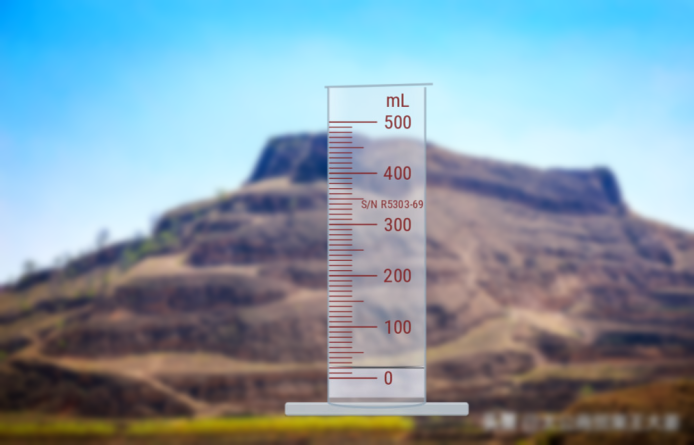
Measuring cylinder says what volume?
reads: 20 mL
